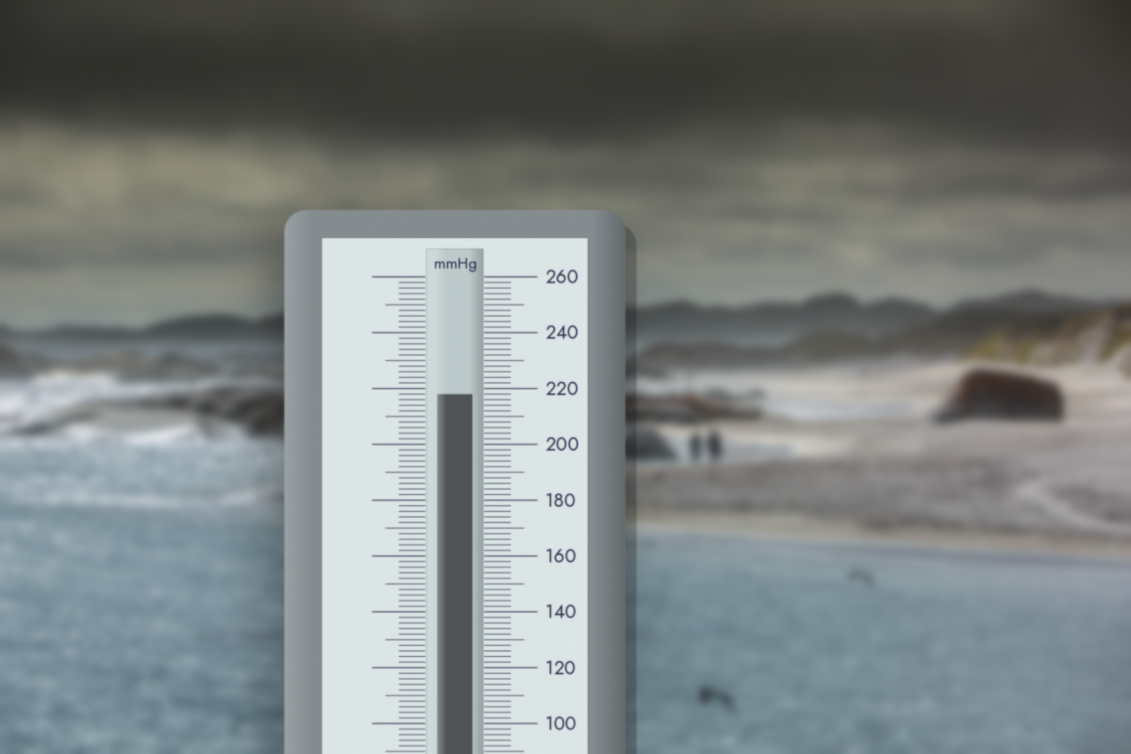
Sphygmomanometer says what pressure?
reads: 218 mmHg
